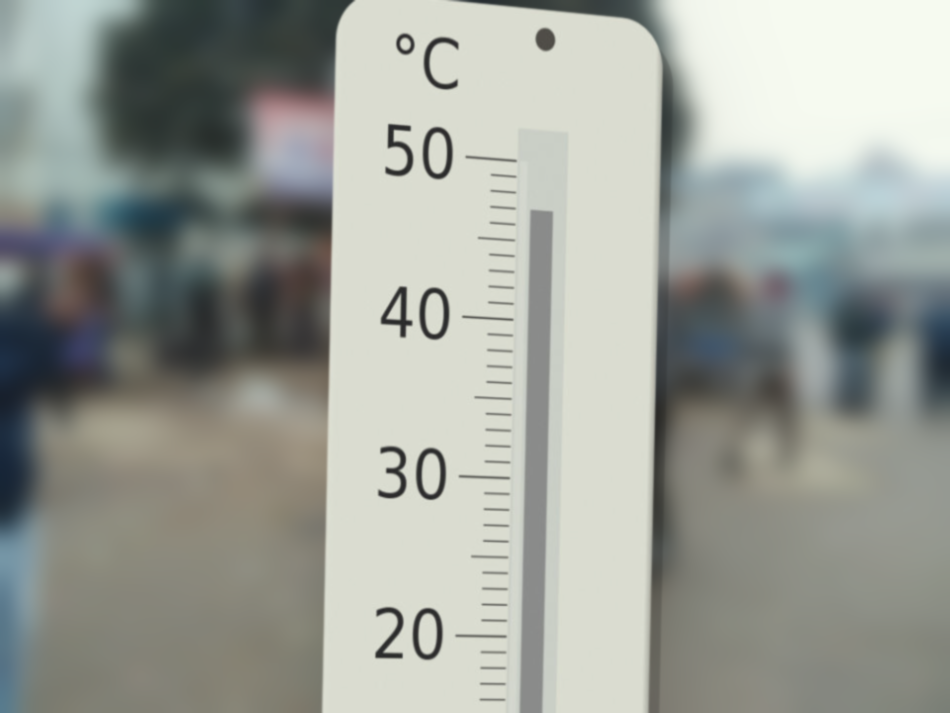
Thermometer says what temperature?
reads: 47 °C
